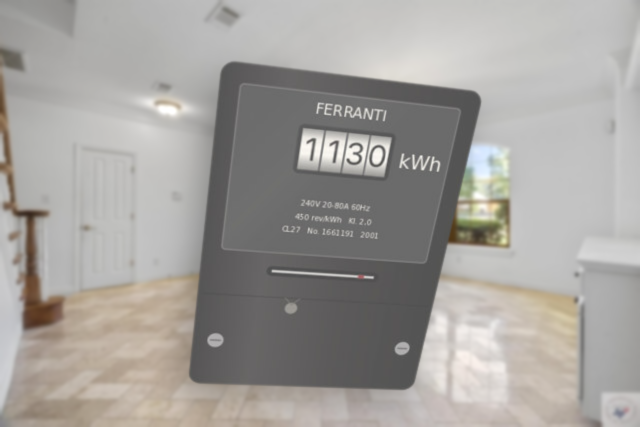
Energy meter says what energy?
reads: 1130 kWh
